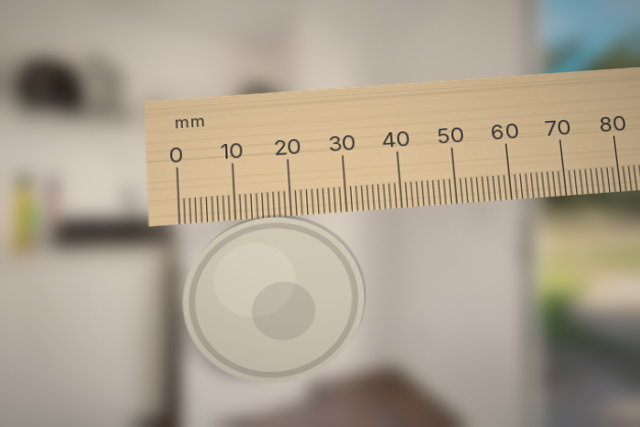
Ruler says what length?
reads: 32 mm
